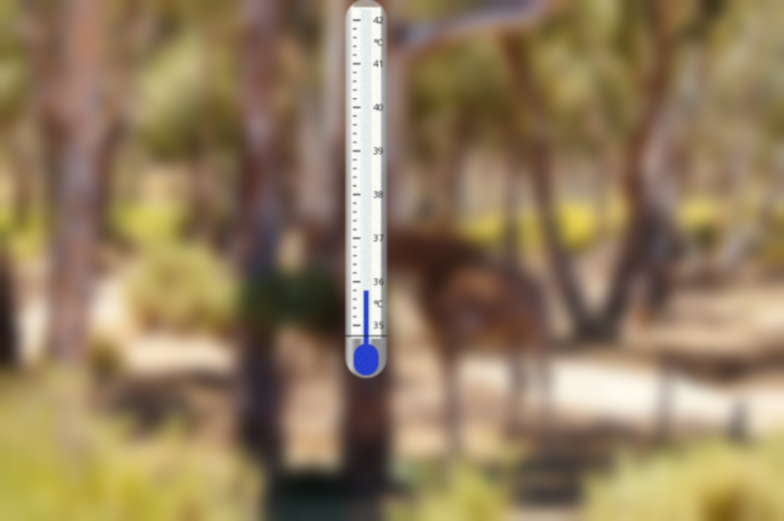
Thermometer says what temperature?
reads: 35.8 °C
